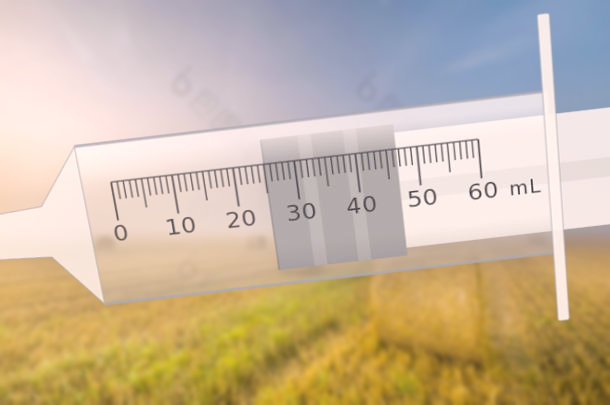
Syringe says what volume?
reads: 25 mL
